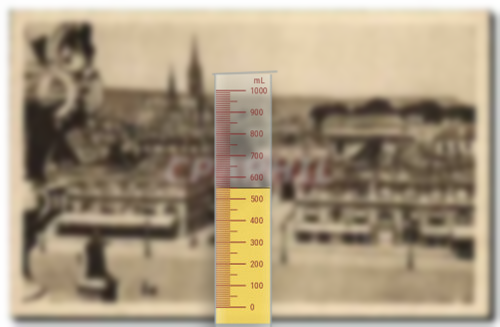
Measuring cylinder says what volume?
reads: 550 mL
